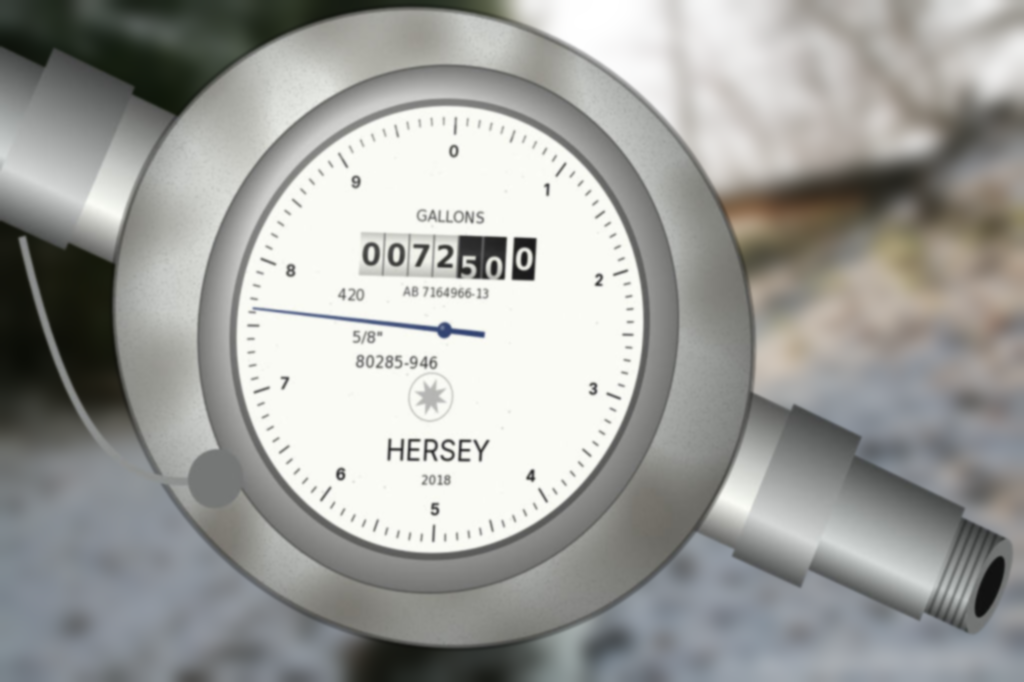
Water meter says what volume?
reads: 72497.6 gal
